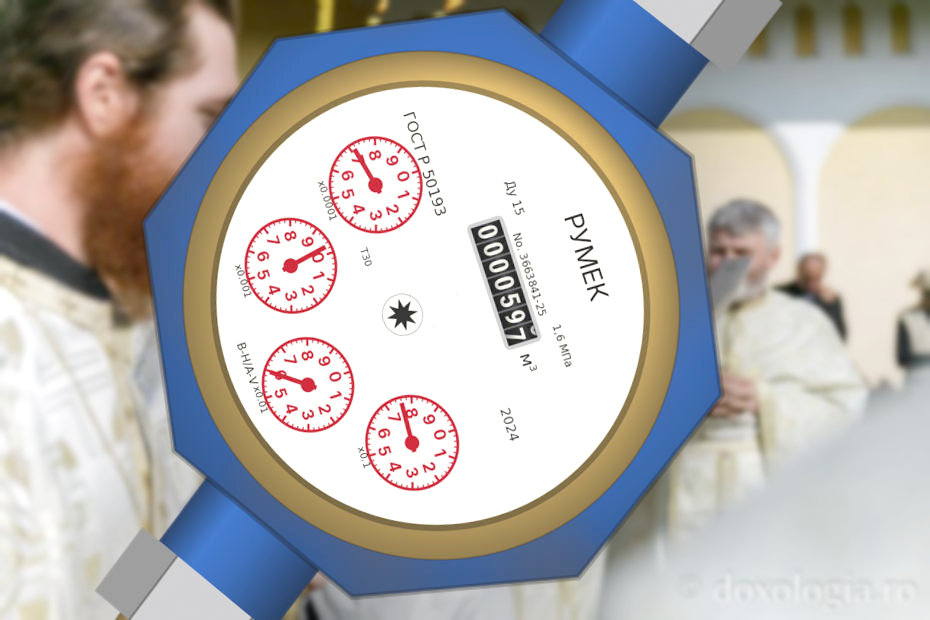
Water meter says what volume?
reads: 596.7597 m³
